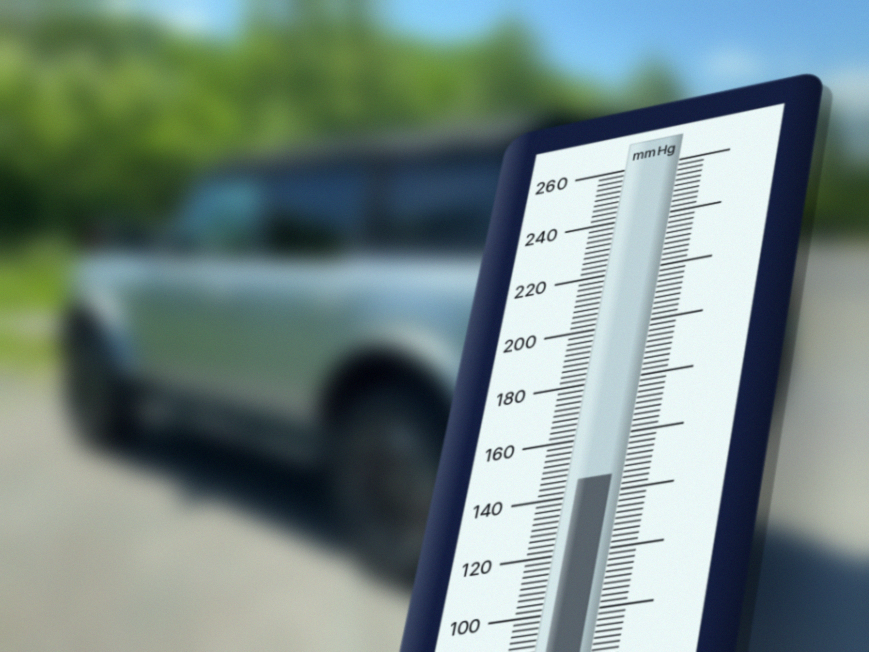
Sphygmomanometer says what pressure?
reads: 146 mmHg
